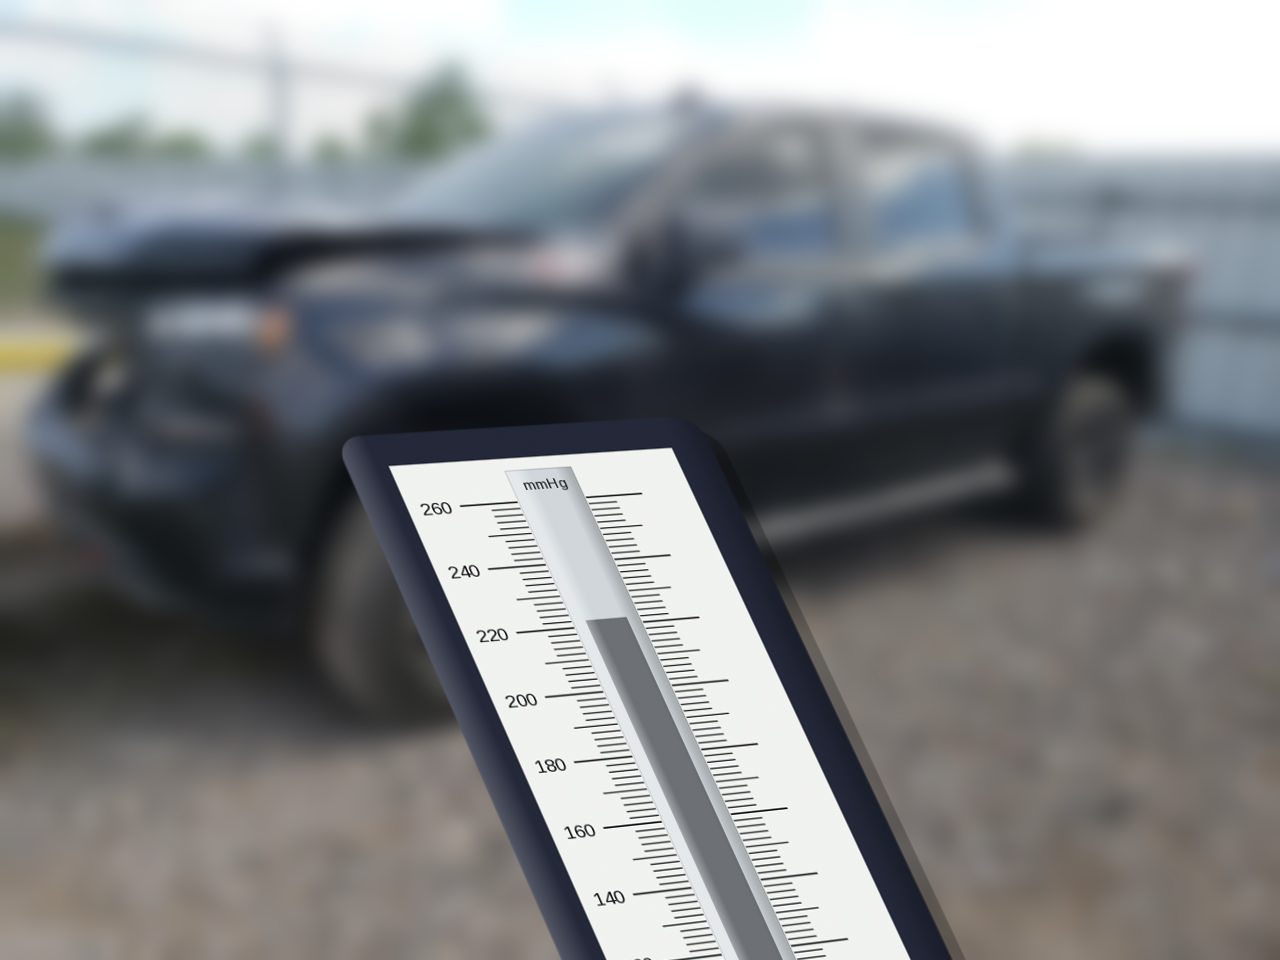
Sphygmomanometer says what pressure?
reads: 222 mmHg
